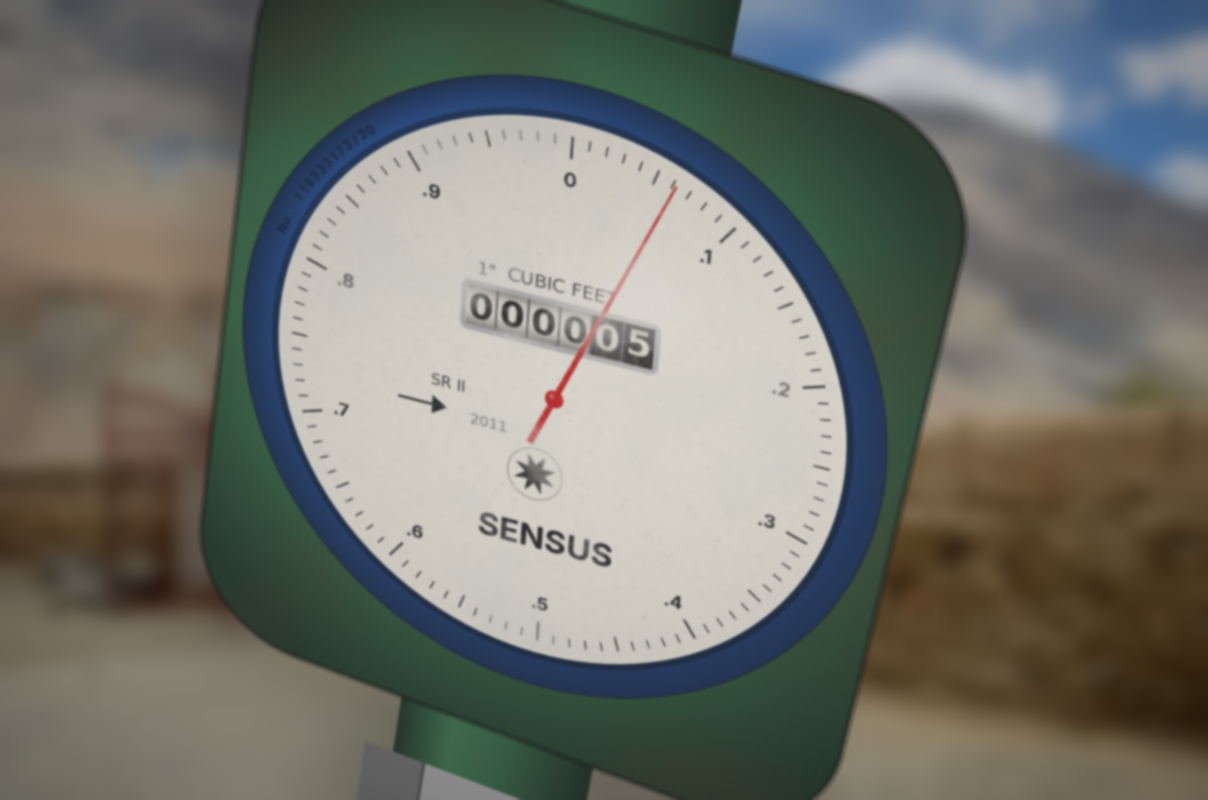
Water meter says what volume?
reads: 5.06 ft³
